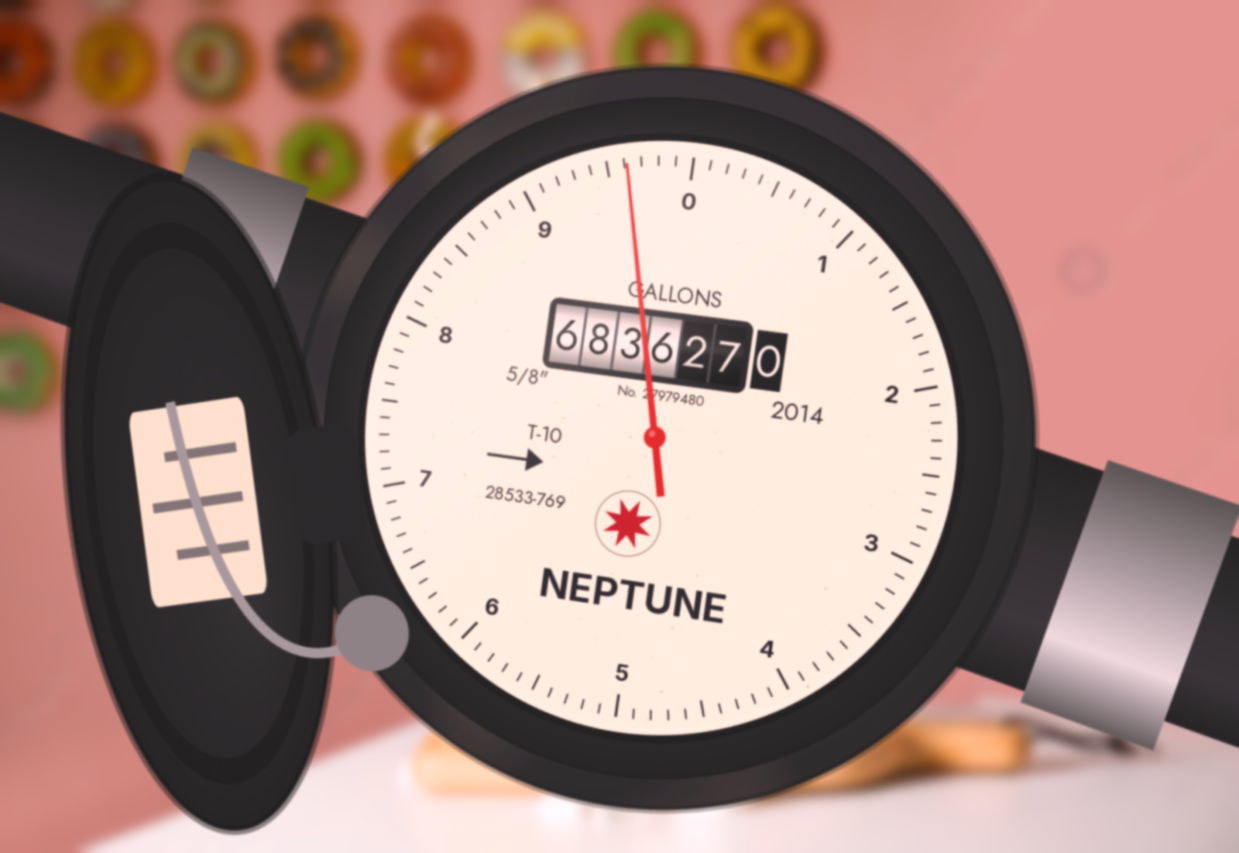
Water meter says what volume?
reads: 6836269.6 gal
